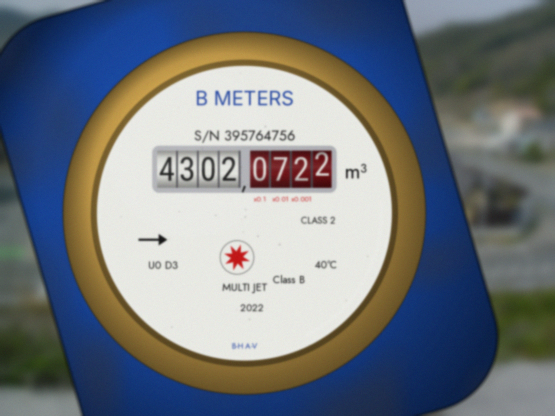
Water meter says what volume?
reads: 4302.0722 m³
